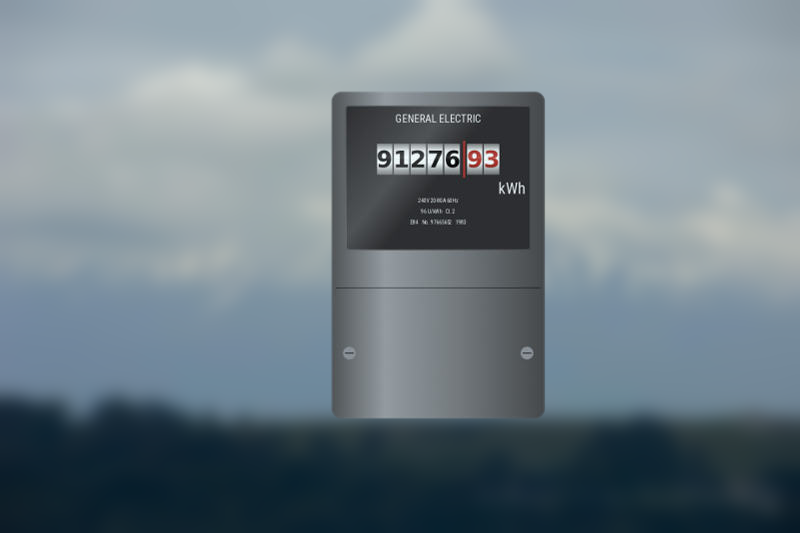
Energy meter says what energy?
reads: 91276.93 kWh
